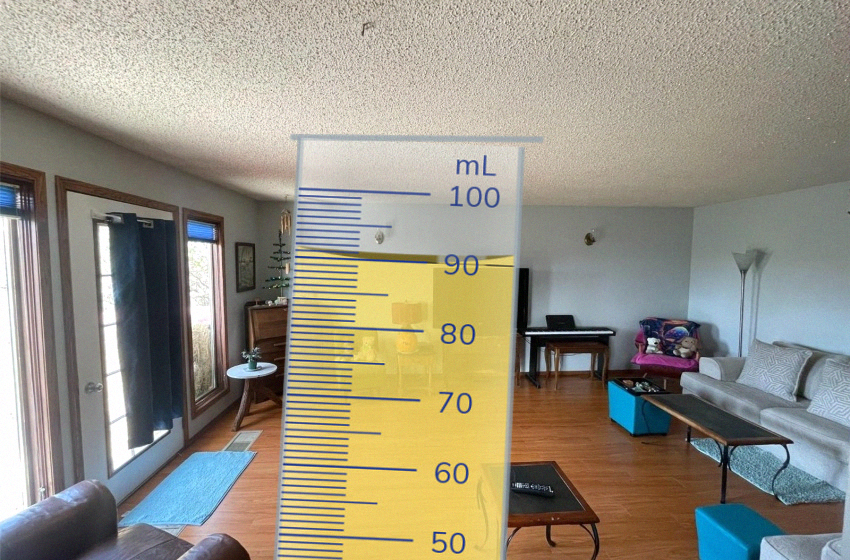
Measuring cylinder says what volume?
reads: 90 mL
